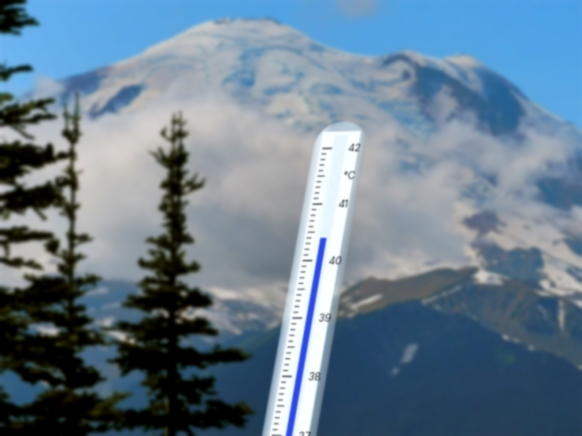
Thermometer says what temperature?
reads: 40.4 °C
